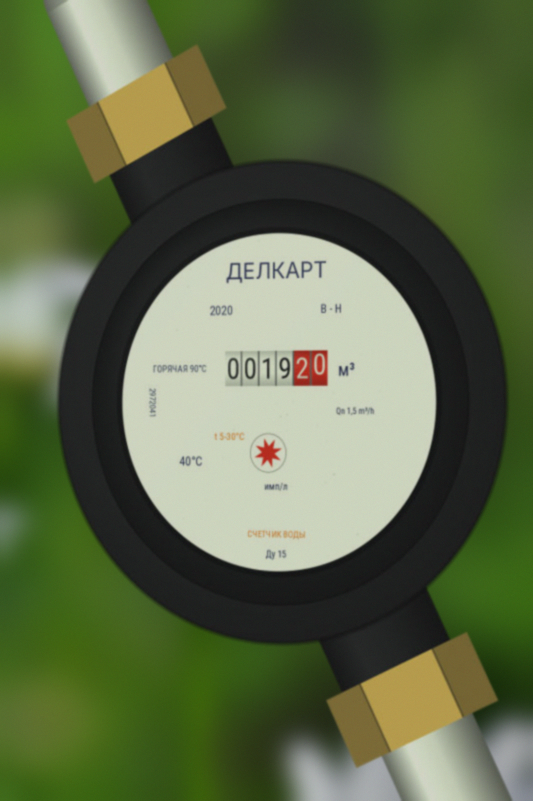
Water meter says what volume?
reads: 19.20 m³
